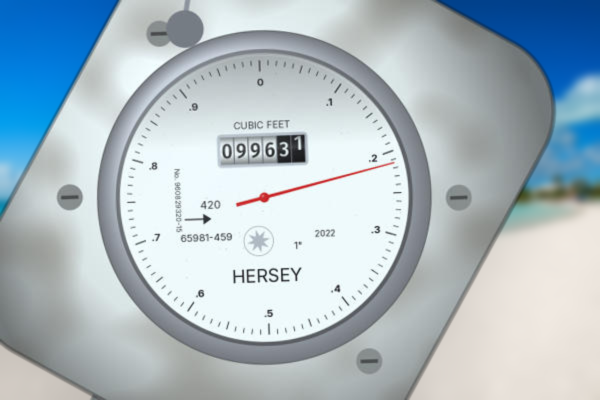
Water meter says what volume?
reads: 99631.21 ft³
